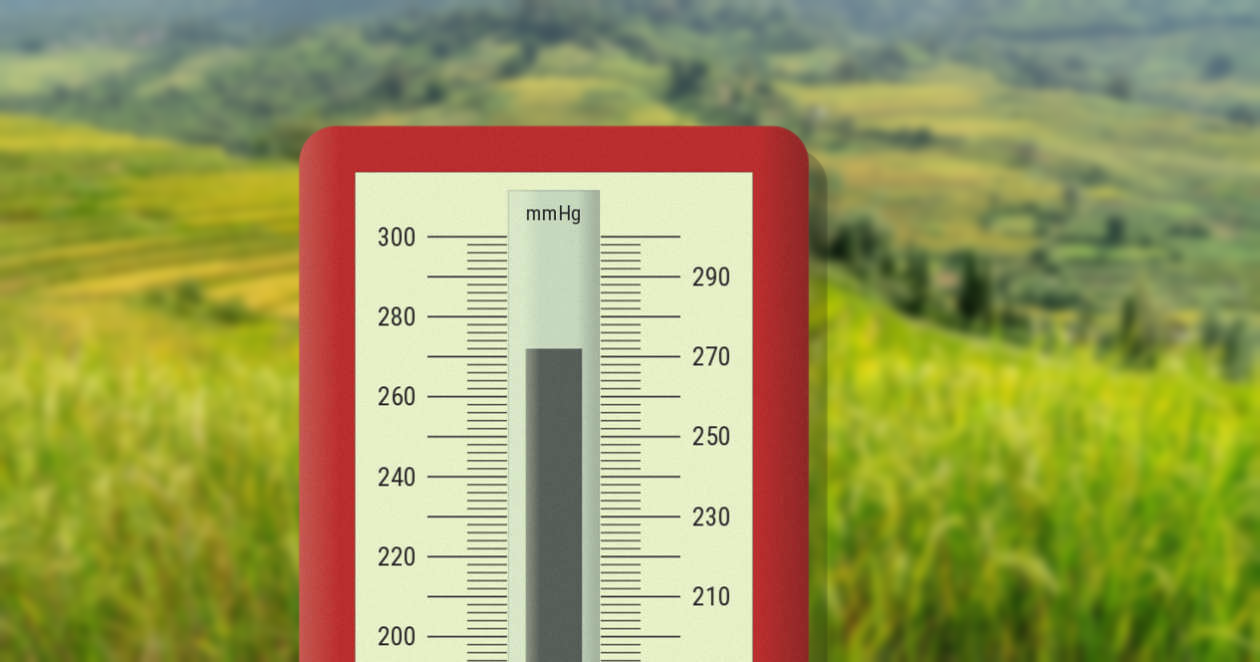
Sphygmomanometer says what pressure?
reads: 272 mmHg
